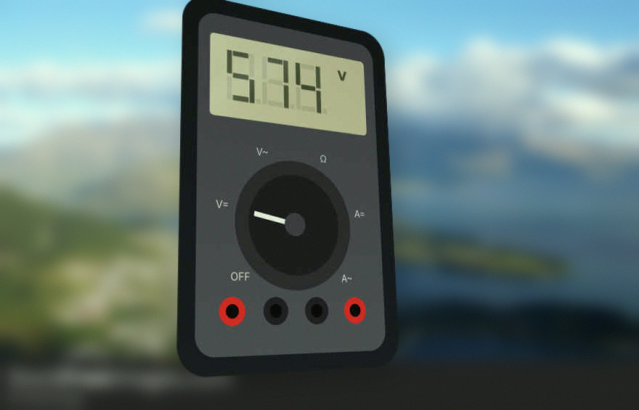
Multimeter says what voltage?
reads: 574 V
